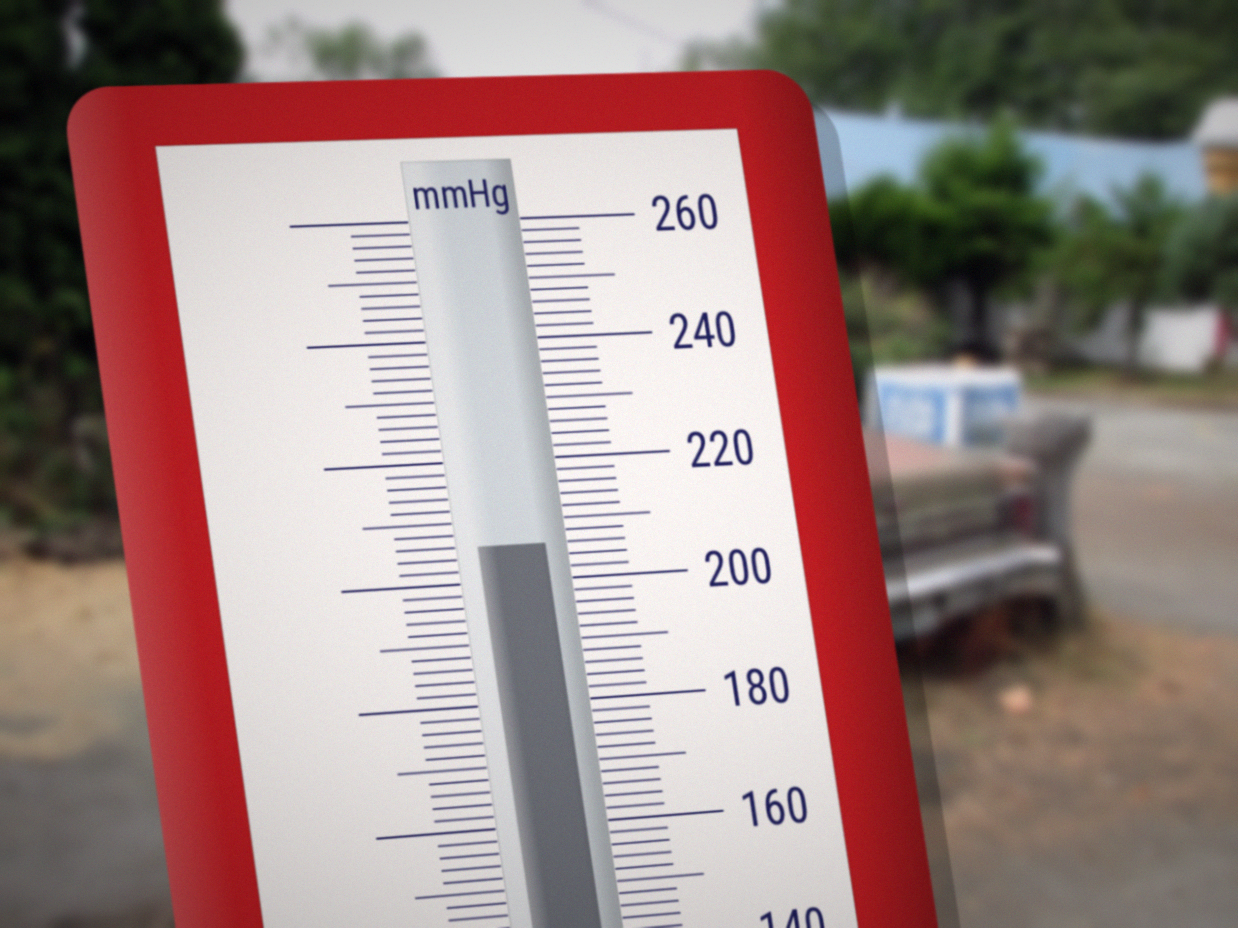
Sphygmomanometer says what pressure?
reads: 206 mmHg
